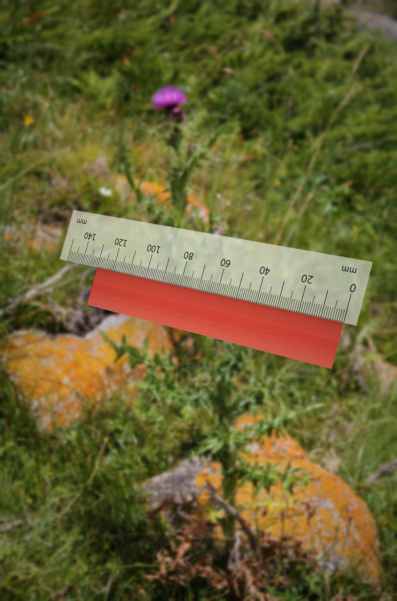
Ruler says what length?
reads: 130 mm
